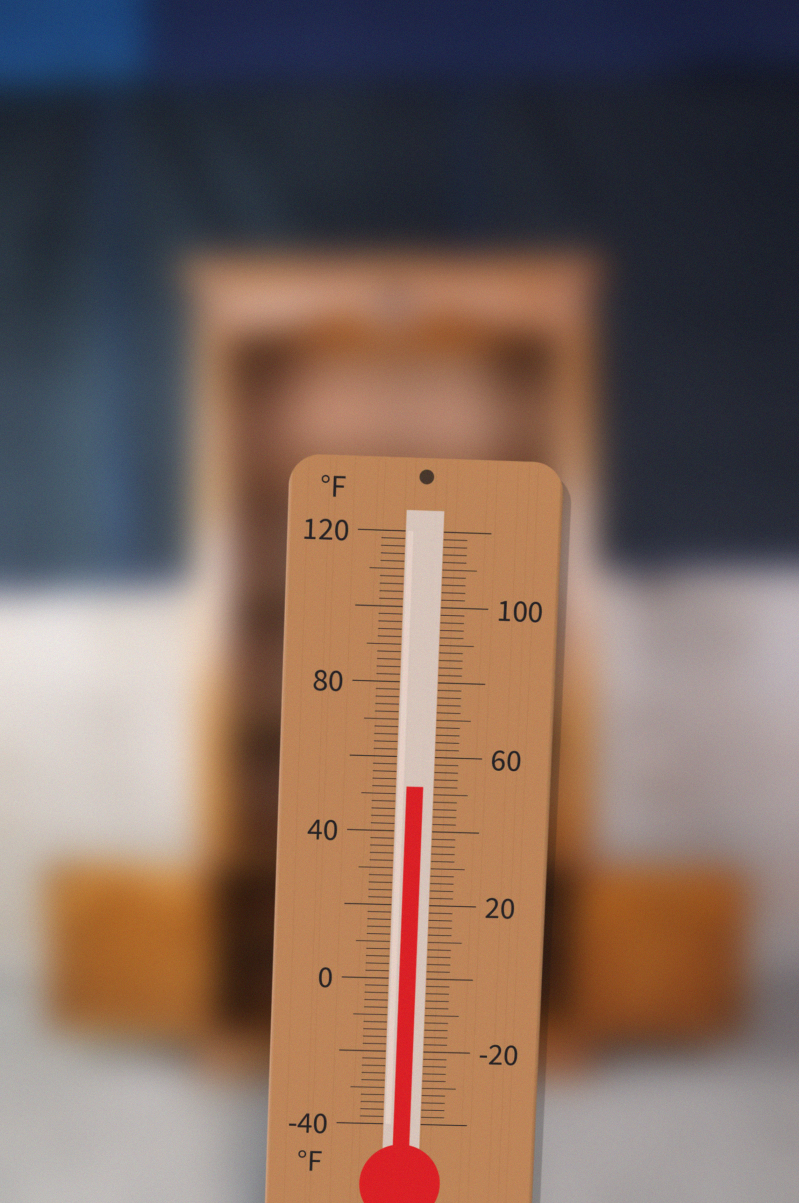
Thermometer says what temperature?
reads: 52 °F
